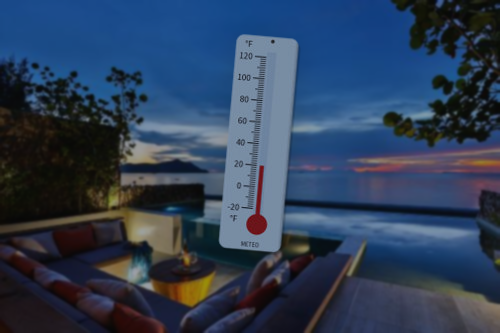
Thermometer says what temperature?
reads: 20 °F
